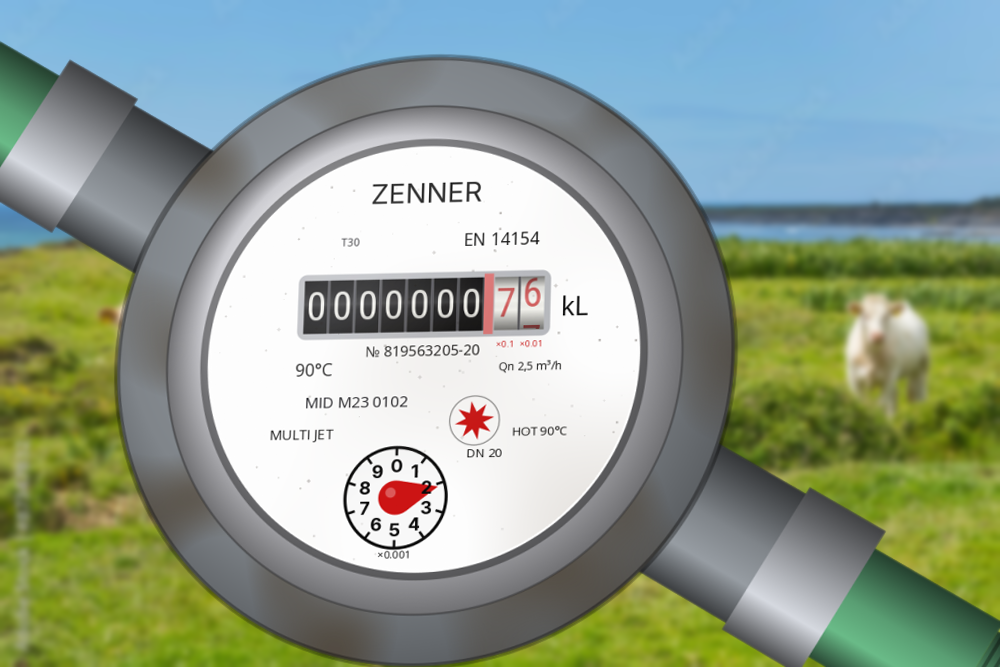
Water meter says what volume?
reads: 0.762 kL
